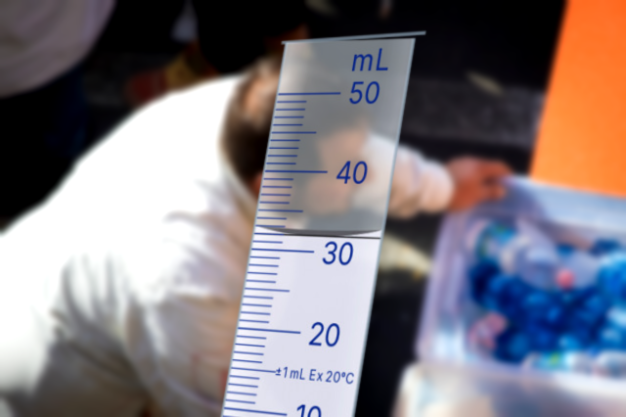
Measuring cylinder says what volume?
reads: 32 mL
